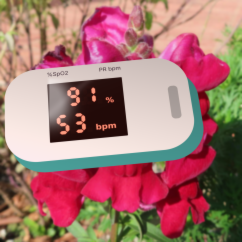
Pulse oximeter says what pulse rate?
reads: 53 bpm
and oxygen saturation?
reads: 91 %
